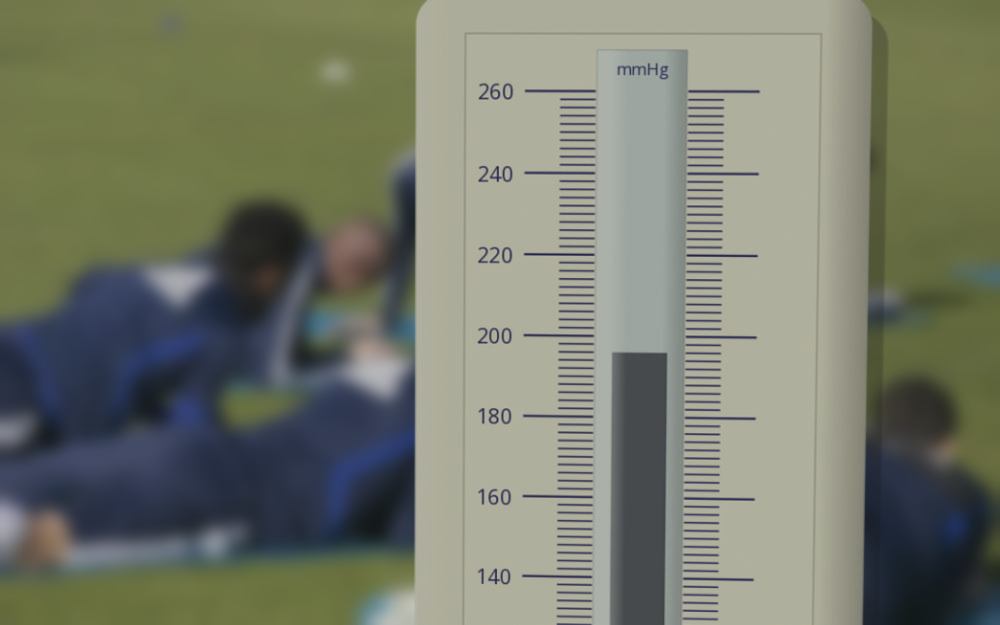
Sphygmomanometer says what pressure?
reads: 196 mmHg
